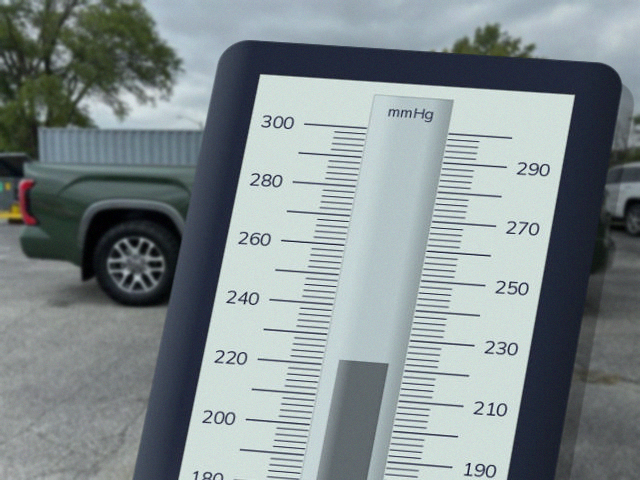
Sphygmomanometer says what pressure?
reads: 222 mmHg
